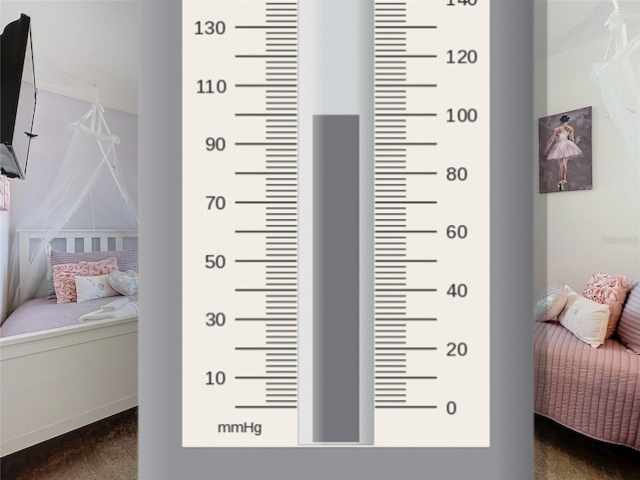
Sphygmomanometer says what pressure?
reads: 100 mmHg
